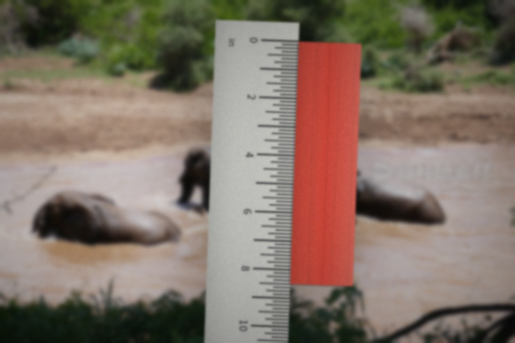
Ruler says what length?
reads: 8.5 in
